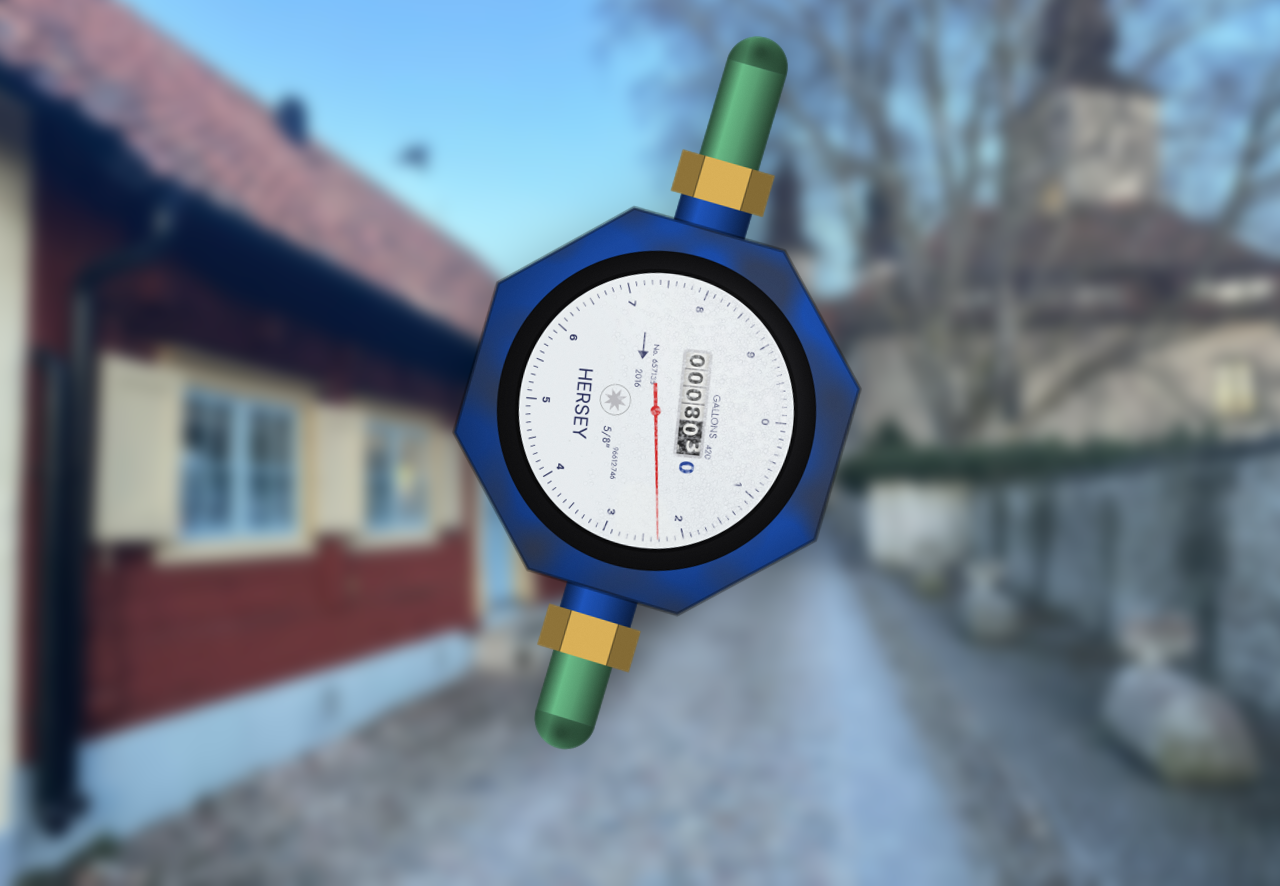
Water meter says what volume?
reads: 8032.3 gal
